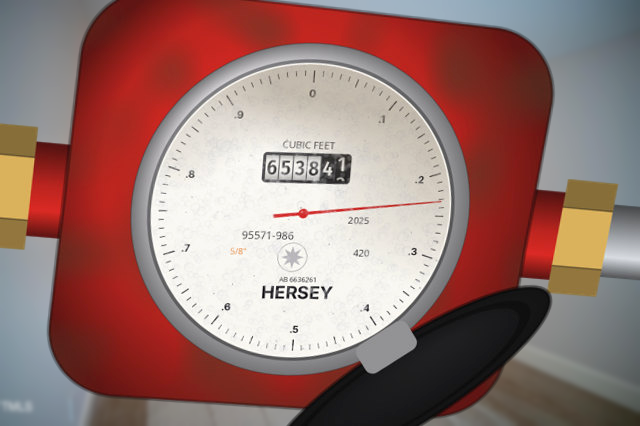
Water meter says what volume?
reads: 653841.23 ft³
